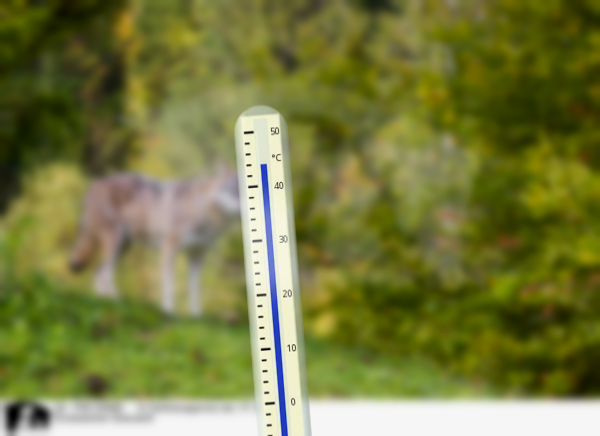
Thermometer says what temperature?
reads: 44 °C
